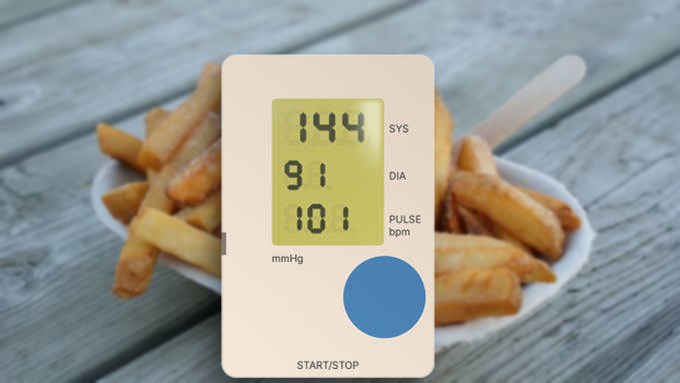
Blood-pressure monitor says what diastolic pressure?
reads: 91 mmHg
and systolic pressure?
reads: 144 mmHg
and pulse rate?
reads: 101 bpm
